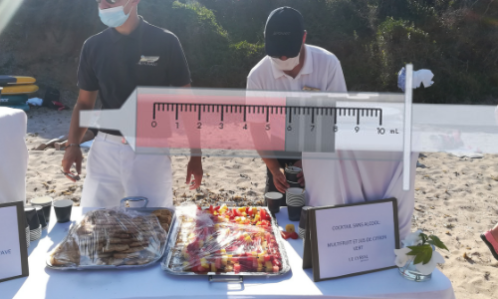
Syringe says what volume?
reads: 5.8 mL
